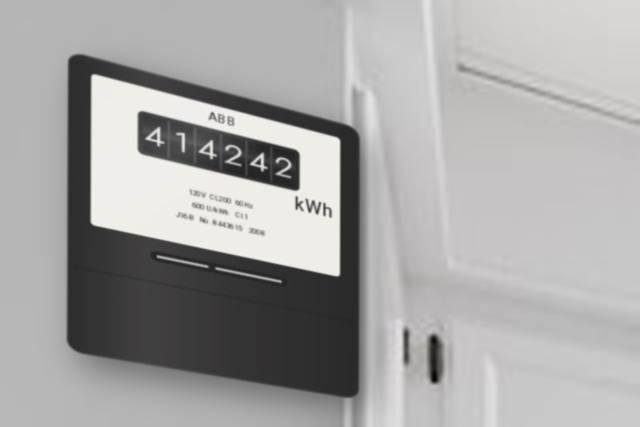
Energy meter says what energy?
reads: 414242 kWh
